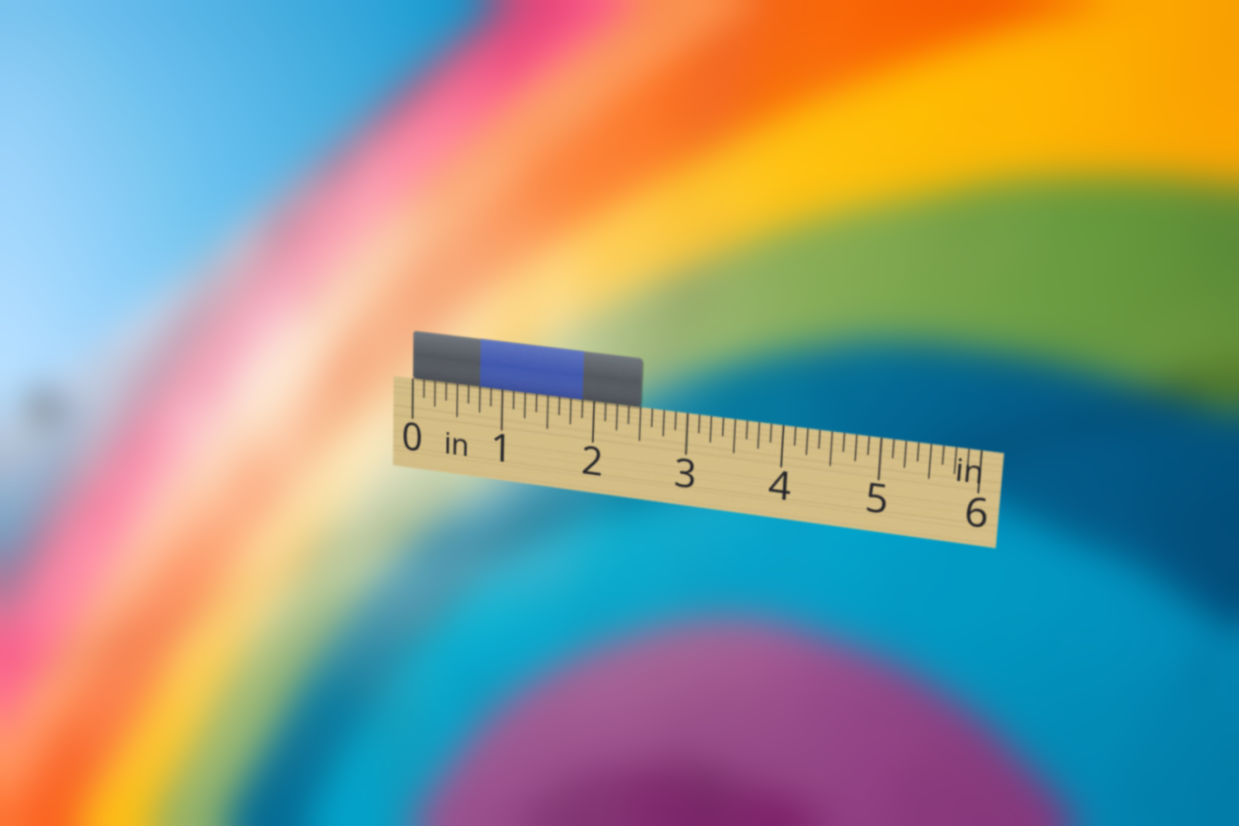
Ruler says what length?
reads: 2.5 in
